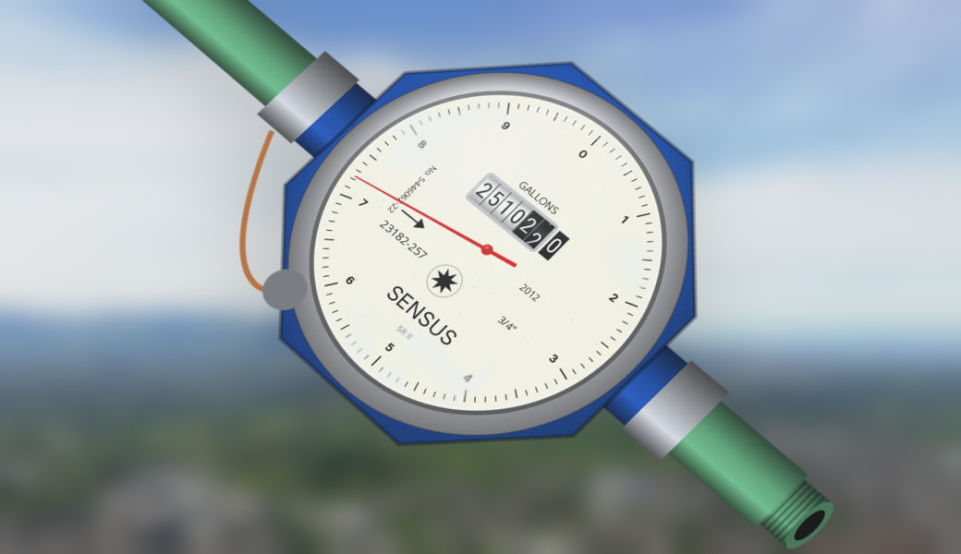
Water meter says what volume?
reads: 2510217.2 gal
